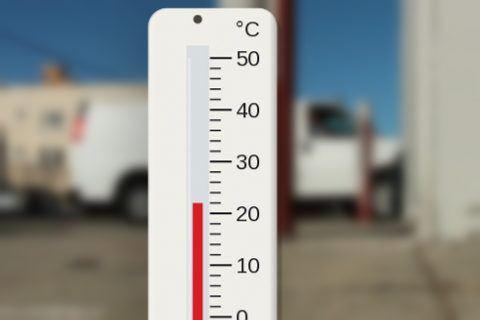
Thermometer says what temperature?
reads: 22 °C
